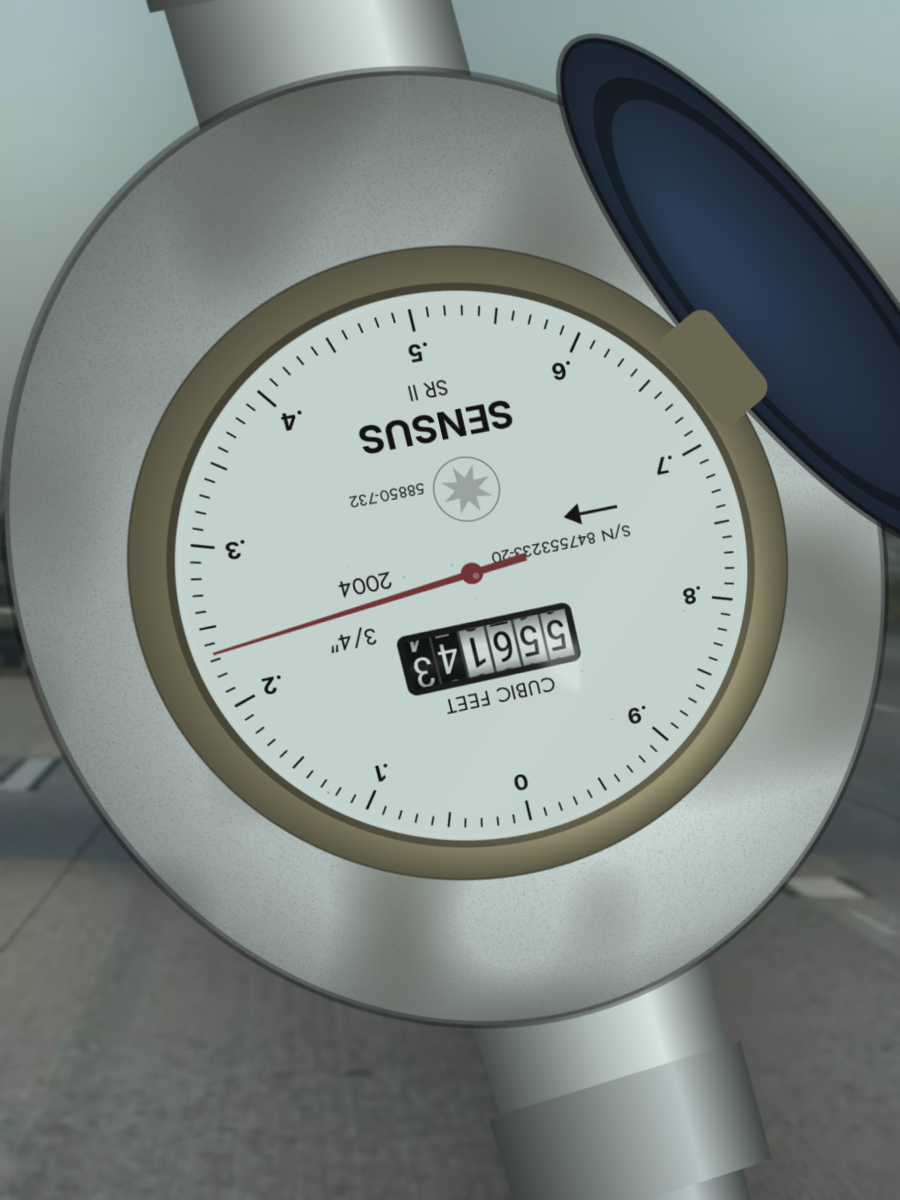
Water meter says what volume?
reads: 556143.23 ft³
